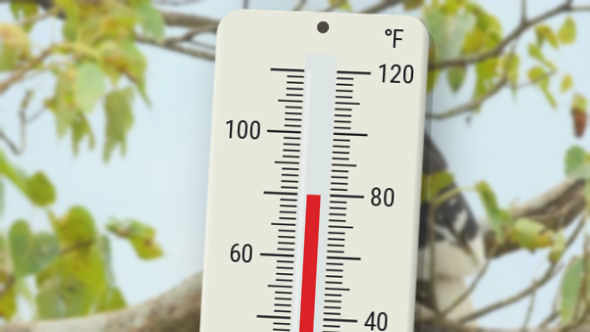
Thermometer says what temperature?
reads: 80 °F
